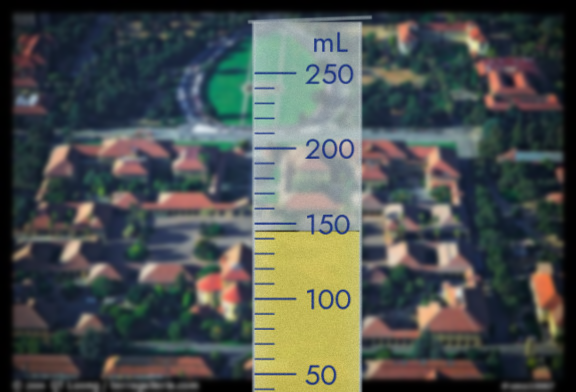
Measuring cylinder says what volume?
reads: 145 mL
